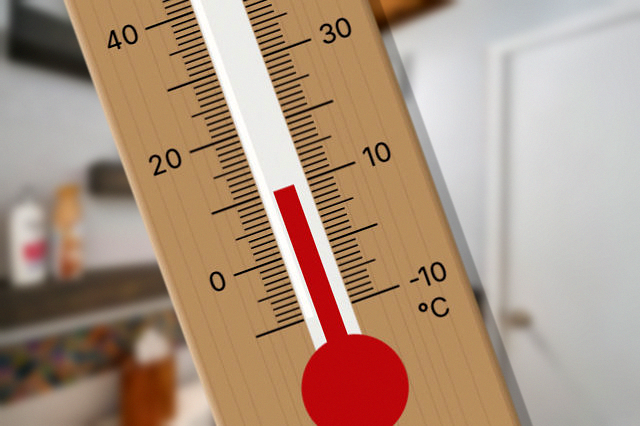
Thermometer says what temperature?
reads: 10 °C
